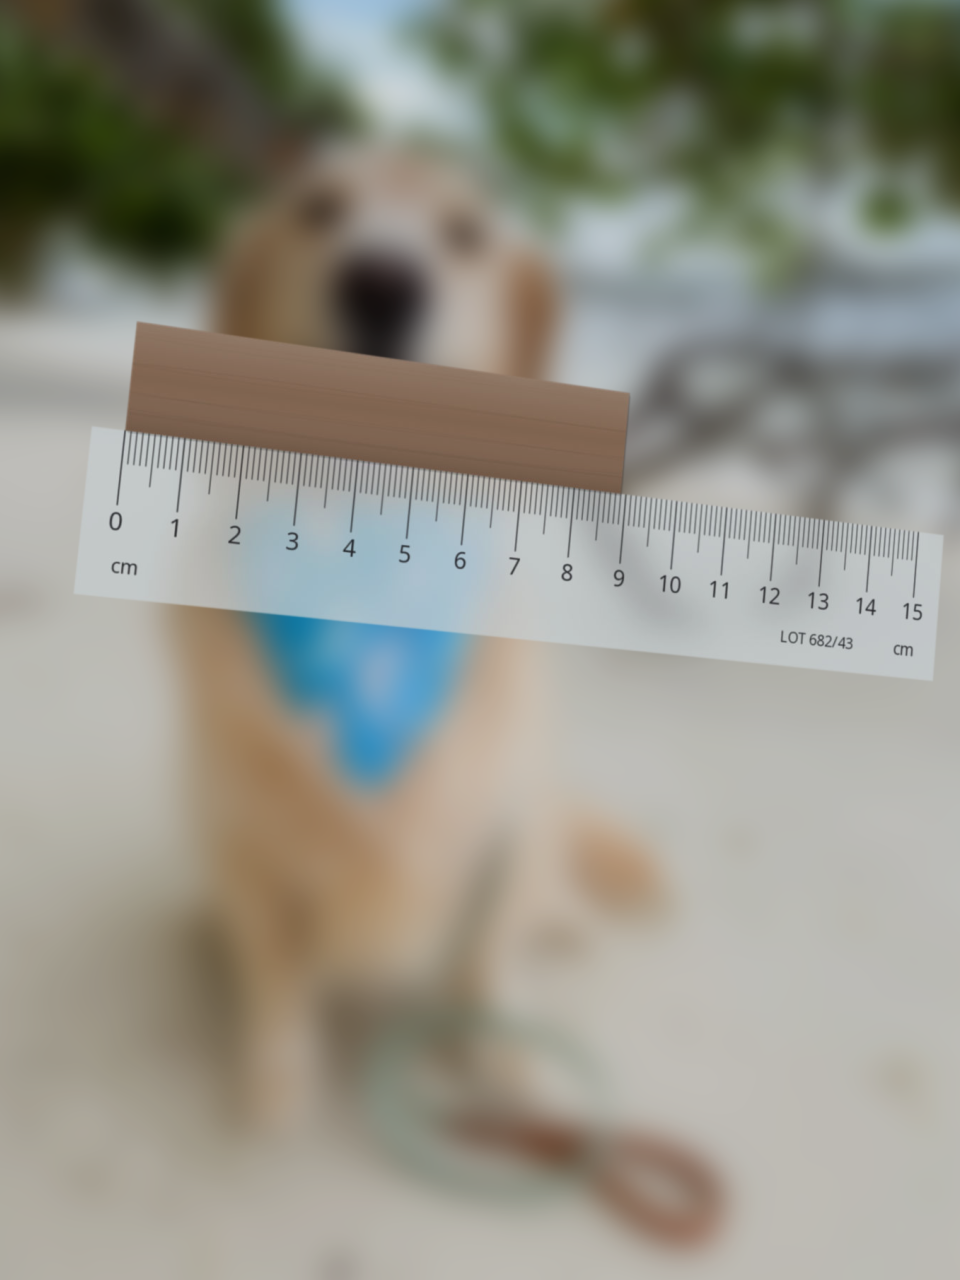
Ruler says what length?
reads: 8.9 cm
